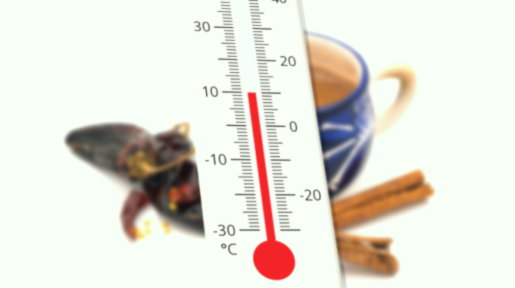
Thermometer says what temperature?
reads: 10 °C
